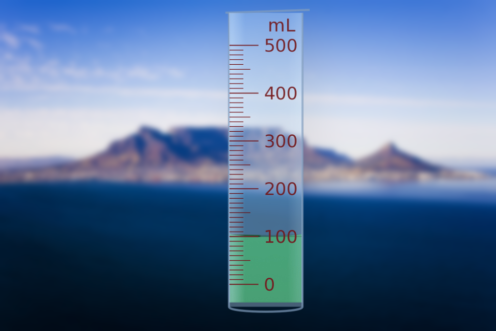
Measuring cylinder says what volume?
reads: 100 mL
